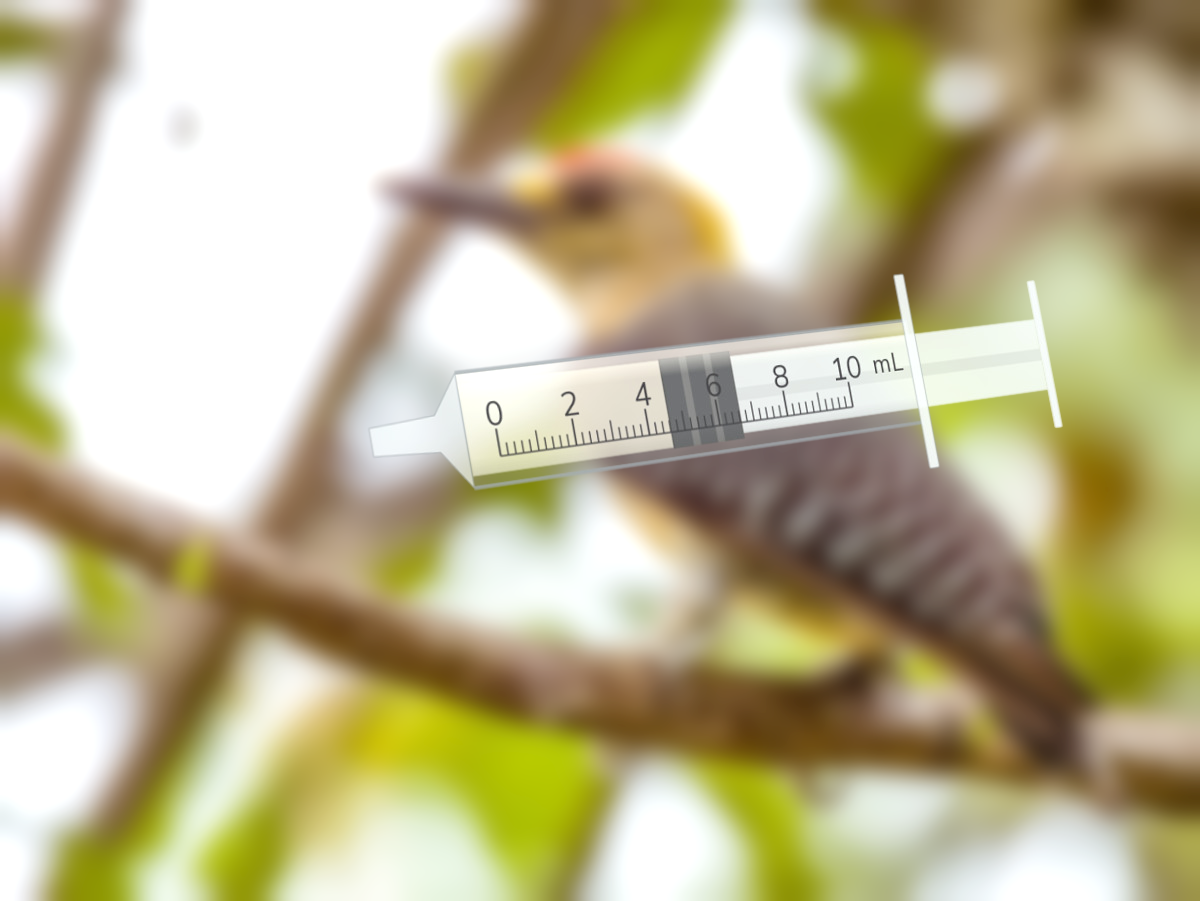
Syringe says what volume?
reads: 4.6 mL
